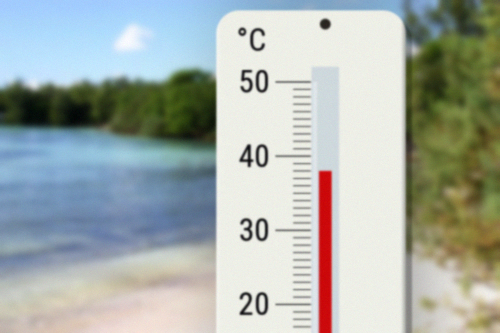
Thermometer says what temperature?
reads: 38 °C
